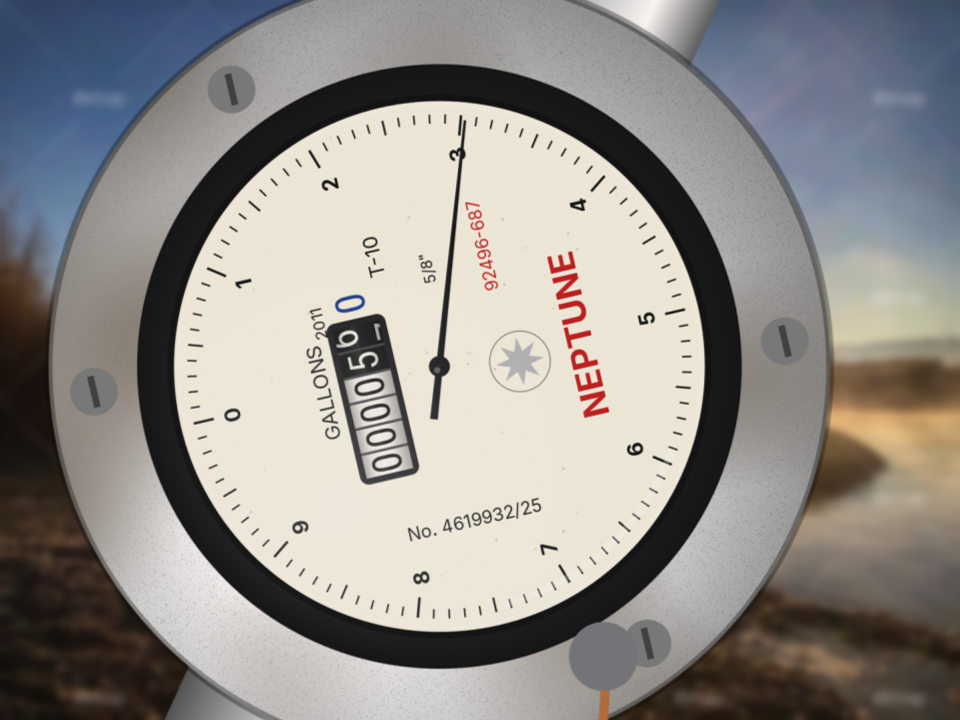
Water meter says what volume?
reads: 563.0 gal
